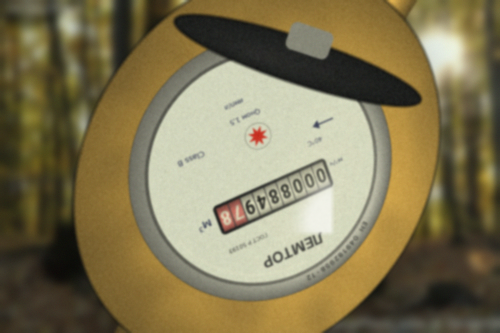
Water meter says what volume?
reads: 8849.78 m³
